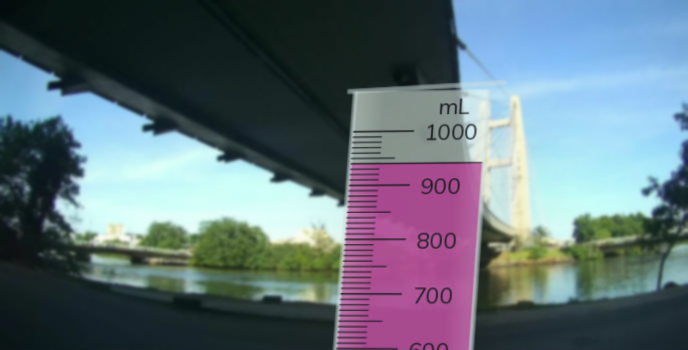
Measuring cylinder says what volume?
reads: 940 mL
